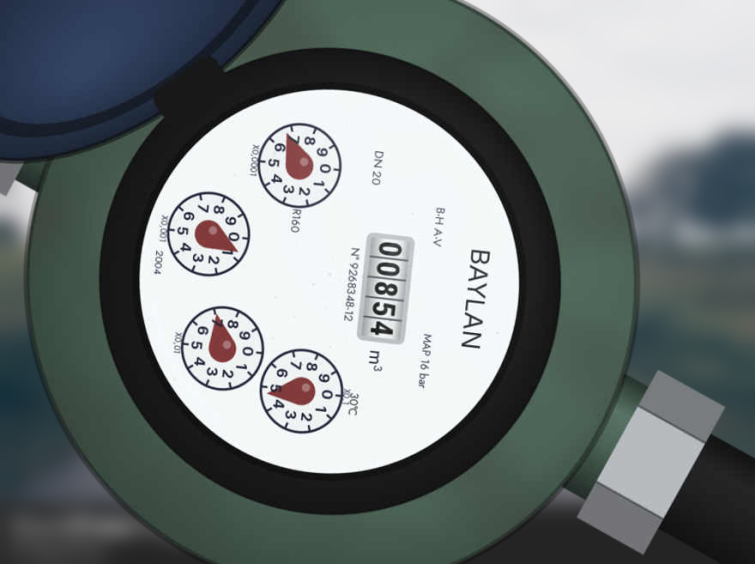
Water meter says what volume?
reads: 854.4706 m³
